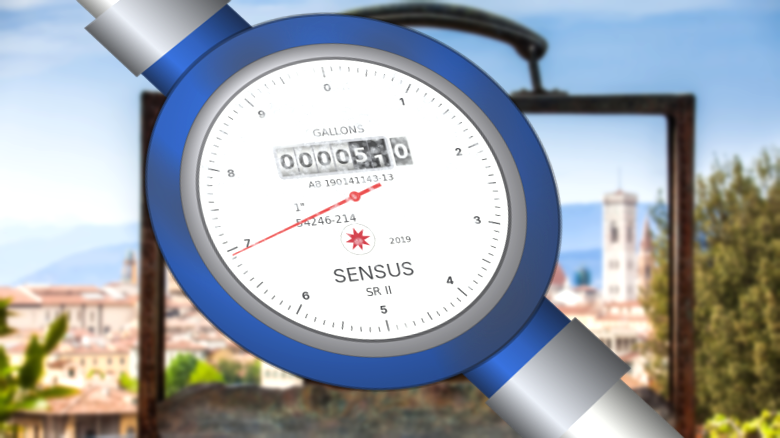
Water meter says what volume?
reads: 506.9 gal
